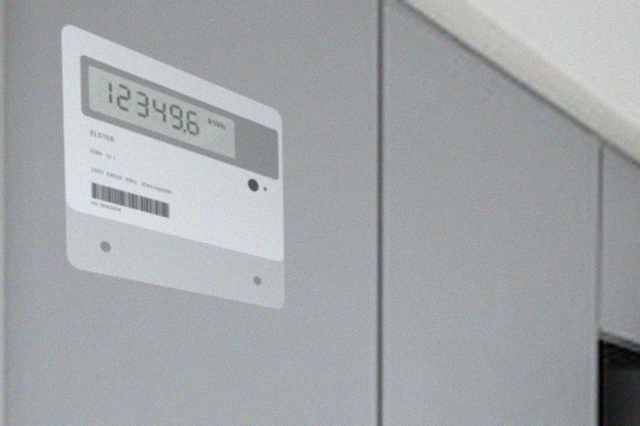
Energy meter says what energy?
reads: 12349.6 kWh
